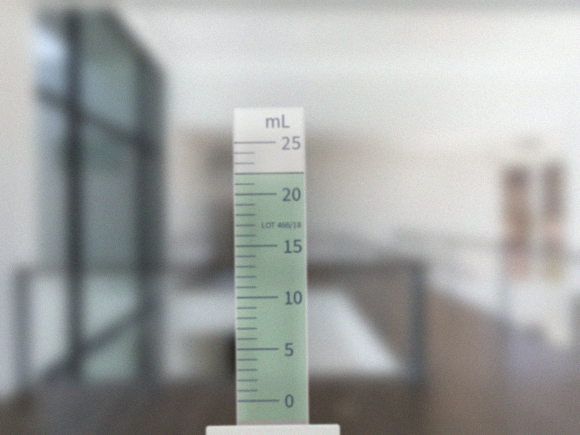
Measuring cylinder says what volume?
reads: 22 mL
